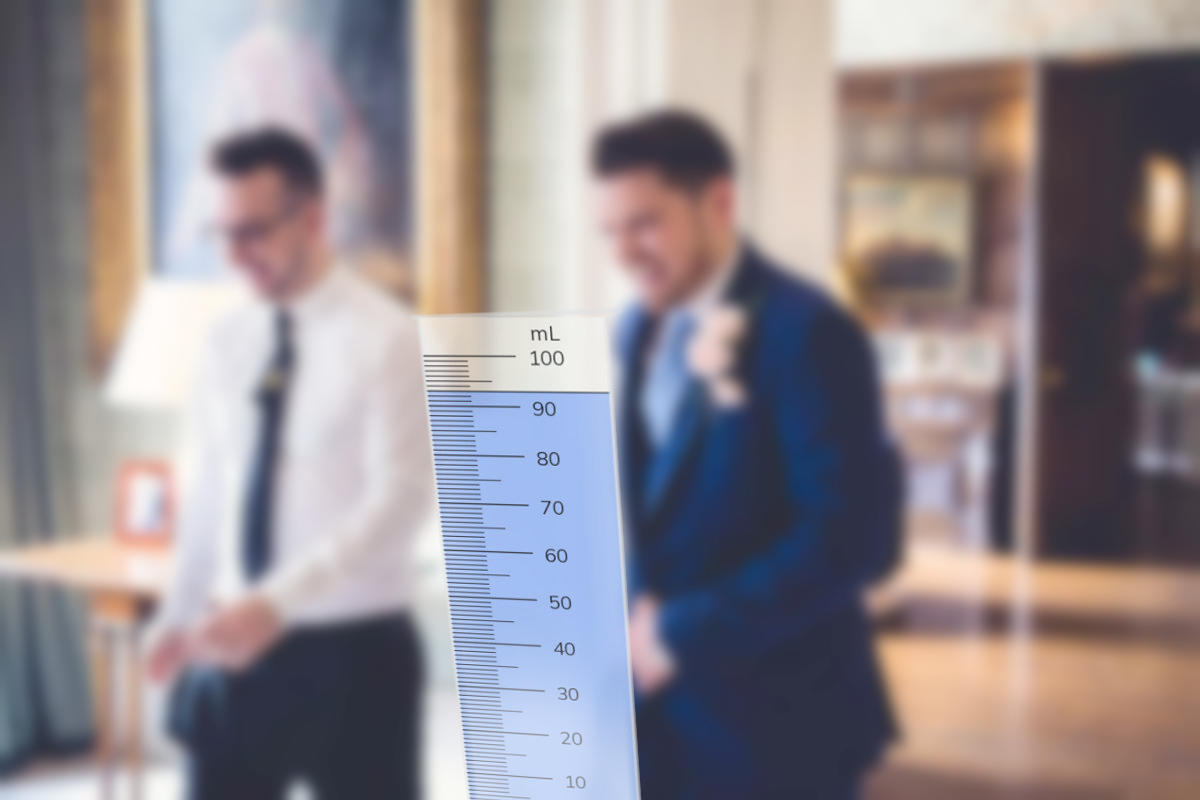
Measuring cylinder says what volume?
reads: 93 mL
